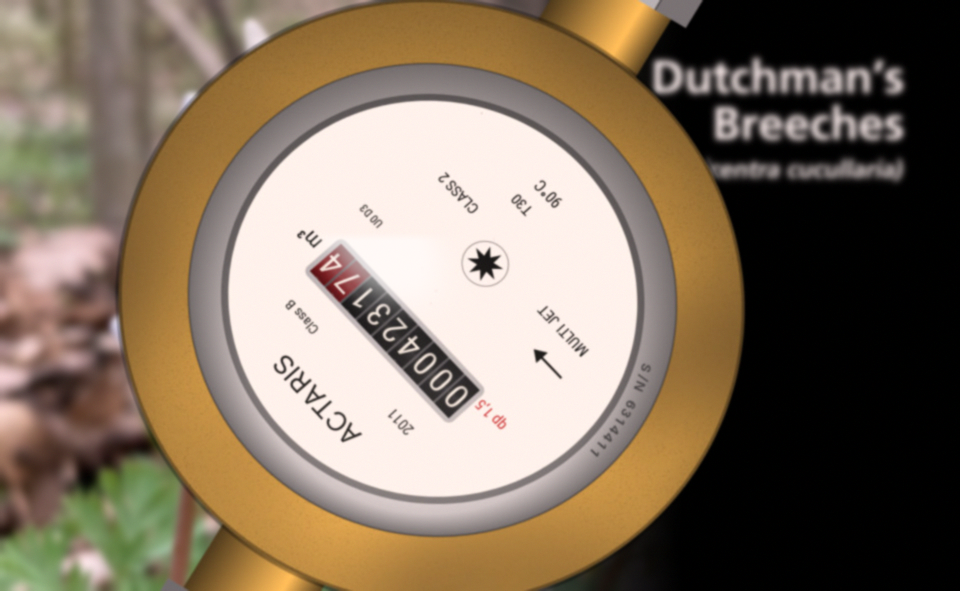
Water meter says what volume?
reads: 4231.74 m³
